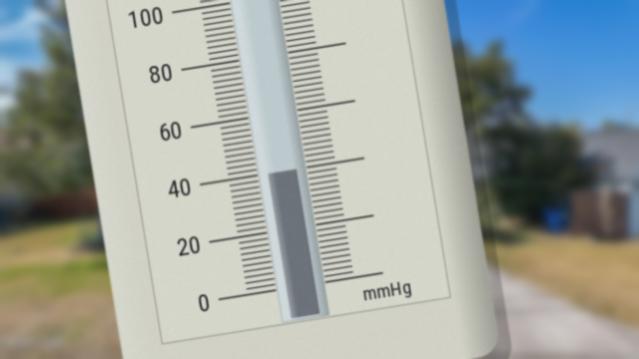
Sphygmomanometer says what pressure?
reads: 40 mmHg
